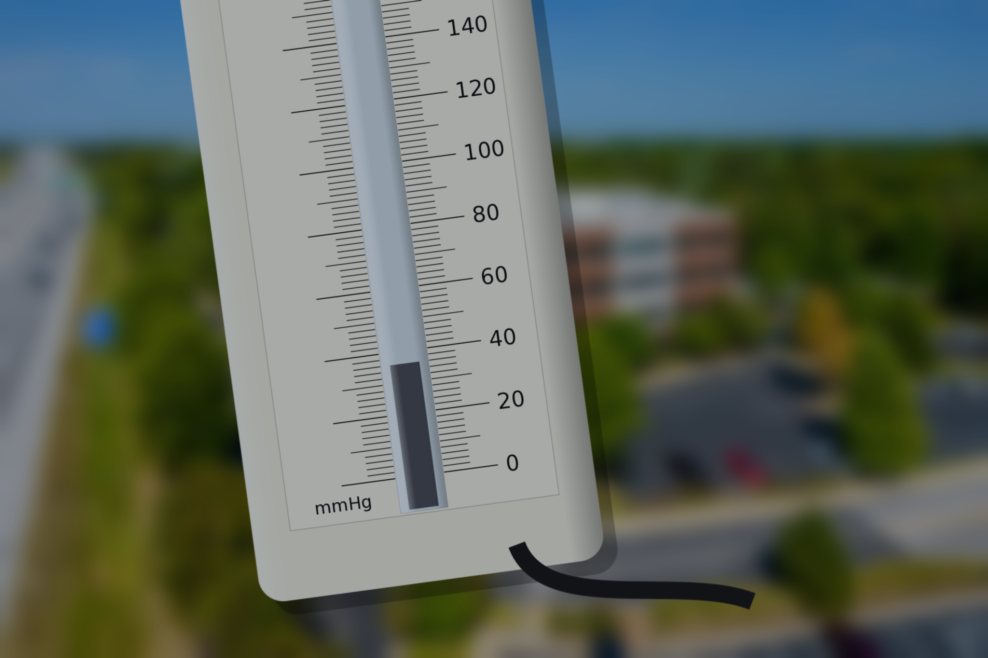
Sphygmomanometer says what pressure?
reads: 36 mmHg
